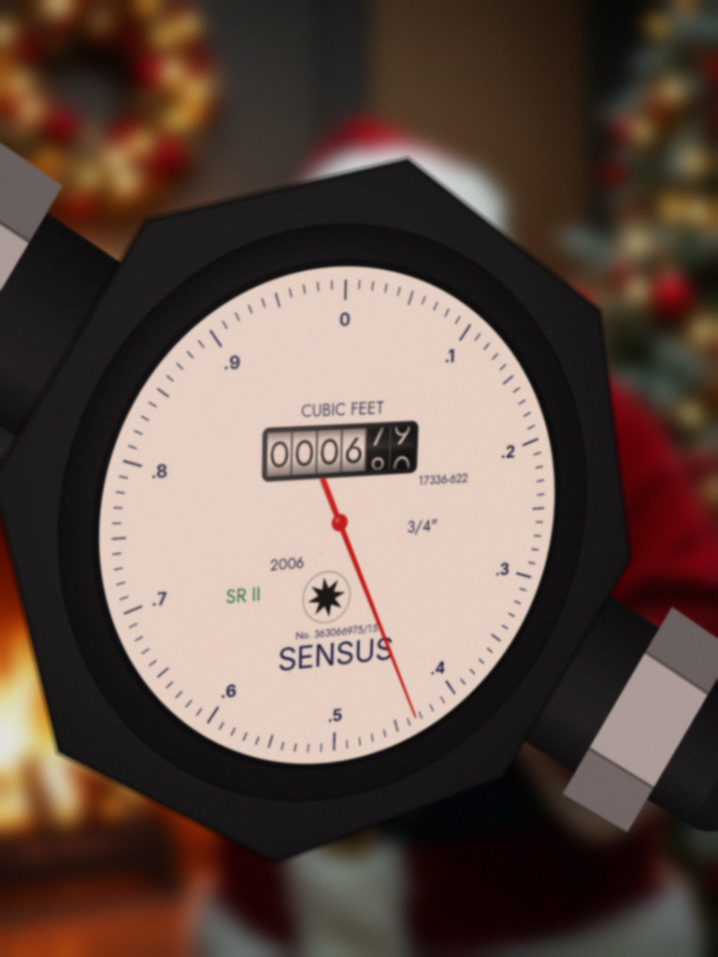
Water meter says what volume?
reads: 679.43 ft³
